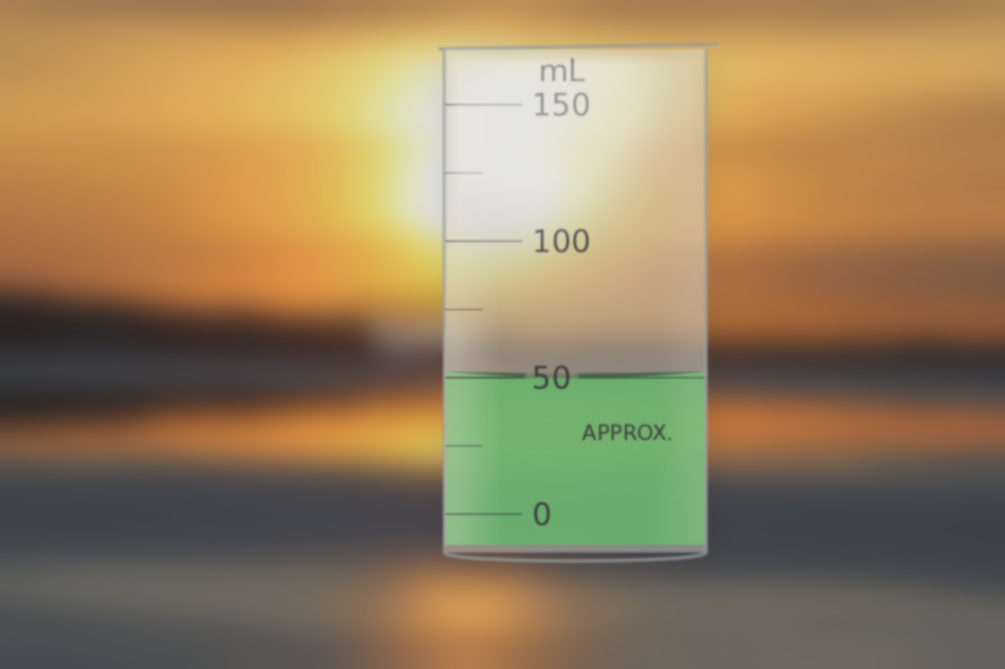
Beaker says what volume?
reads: 50 mL
